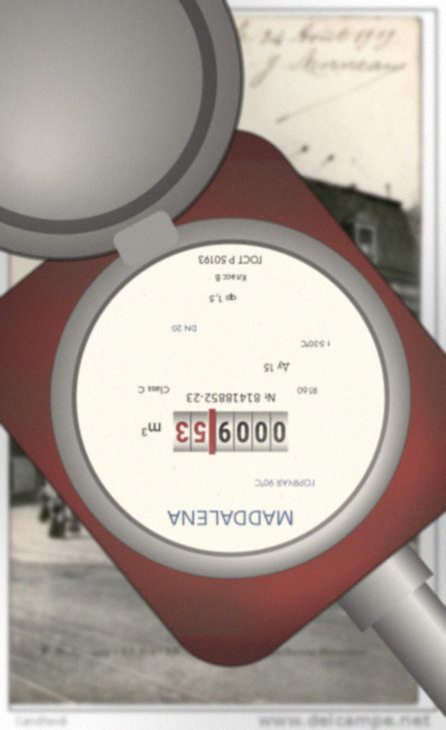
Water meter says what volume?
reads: 9.53 m³
